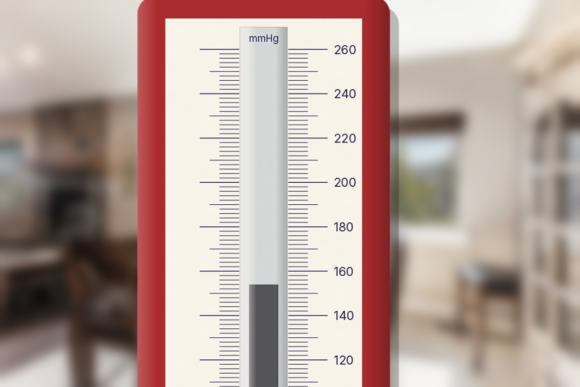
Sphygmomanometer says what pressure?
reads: 154 mmHg
